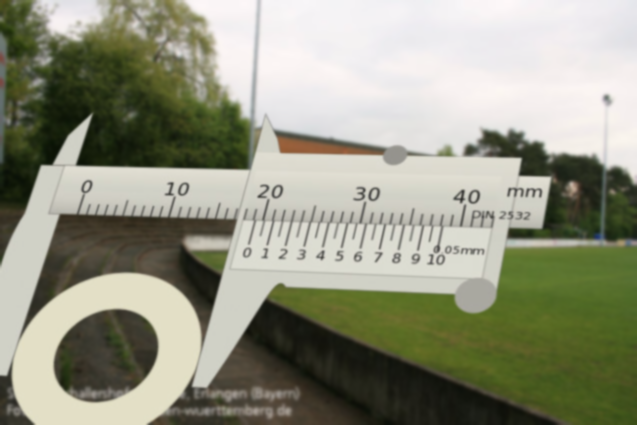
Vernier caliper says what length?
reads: 19.2 mm
